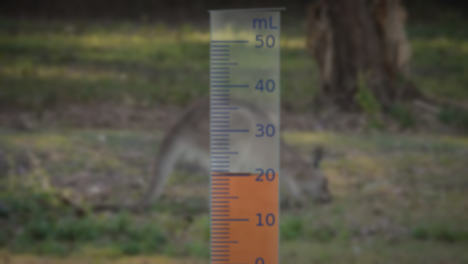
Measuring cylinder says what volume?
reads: 20 mL
